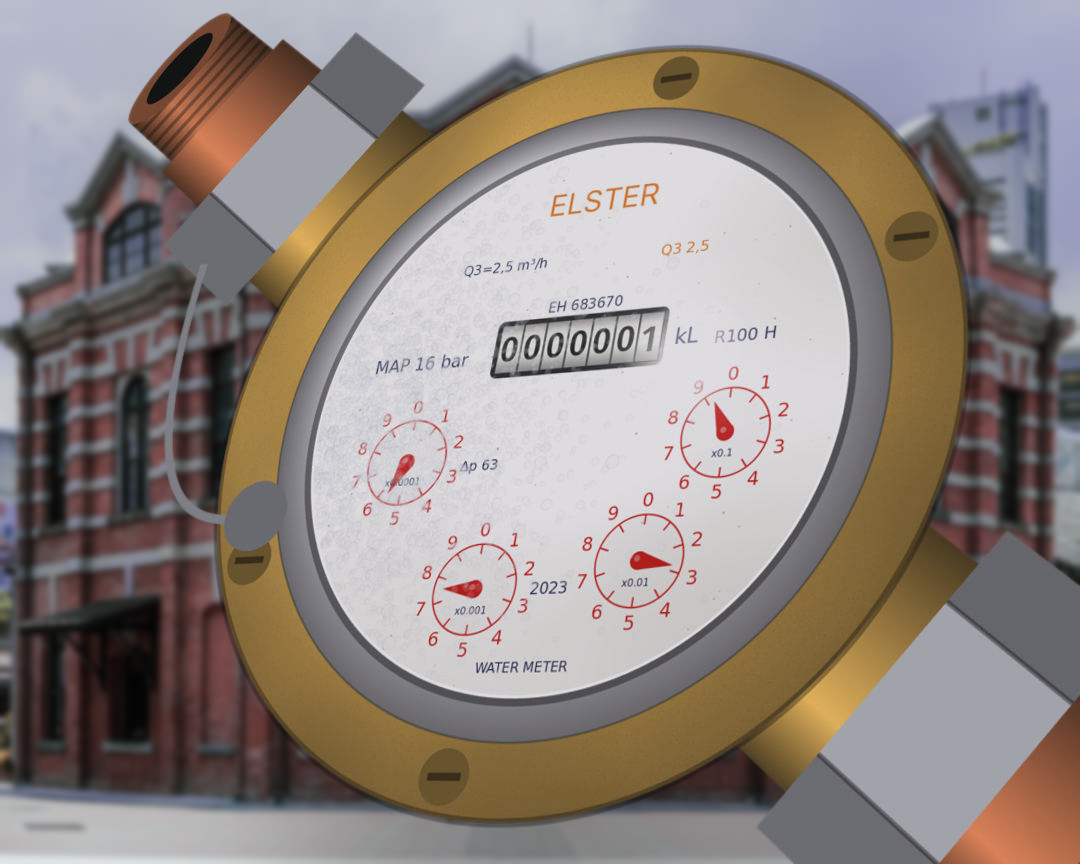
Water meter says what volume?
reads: 0.9275 kL
